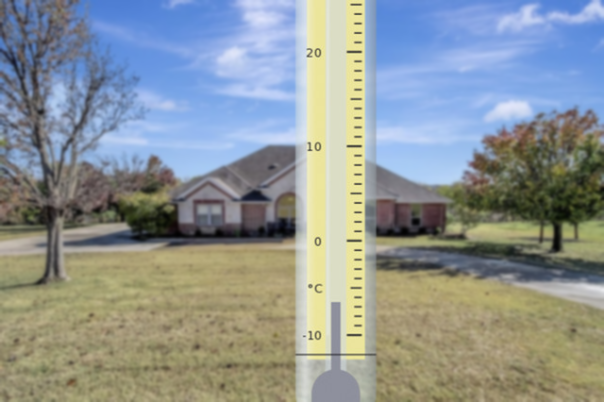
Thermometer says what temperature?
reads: -6.5 °C
